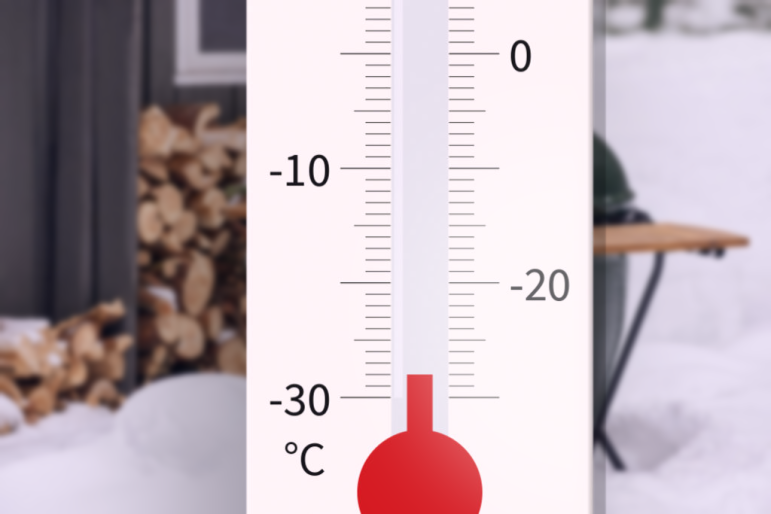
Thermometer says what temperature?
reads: -28 °C
